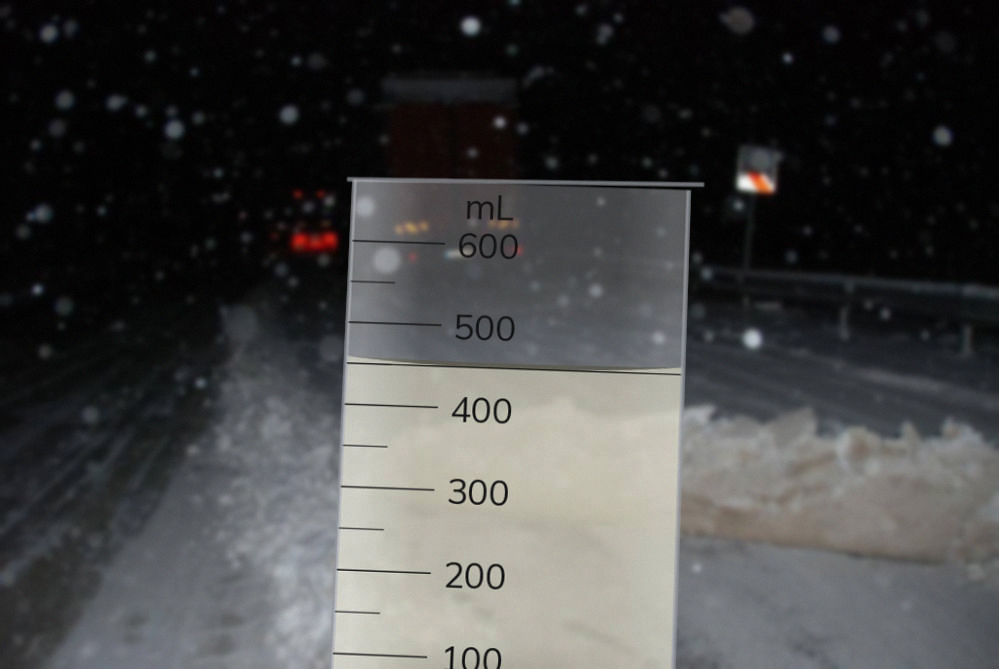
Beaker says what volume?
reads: 450 mL
